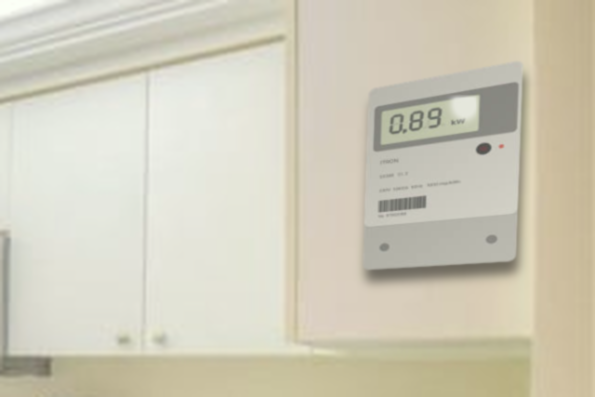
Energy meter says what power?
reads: 0.89 kW
